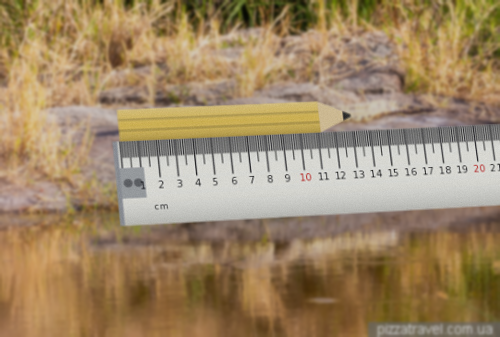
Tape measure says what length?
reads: 13 cm
